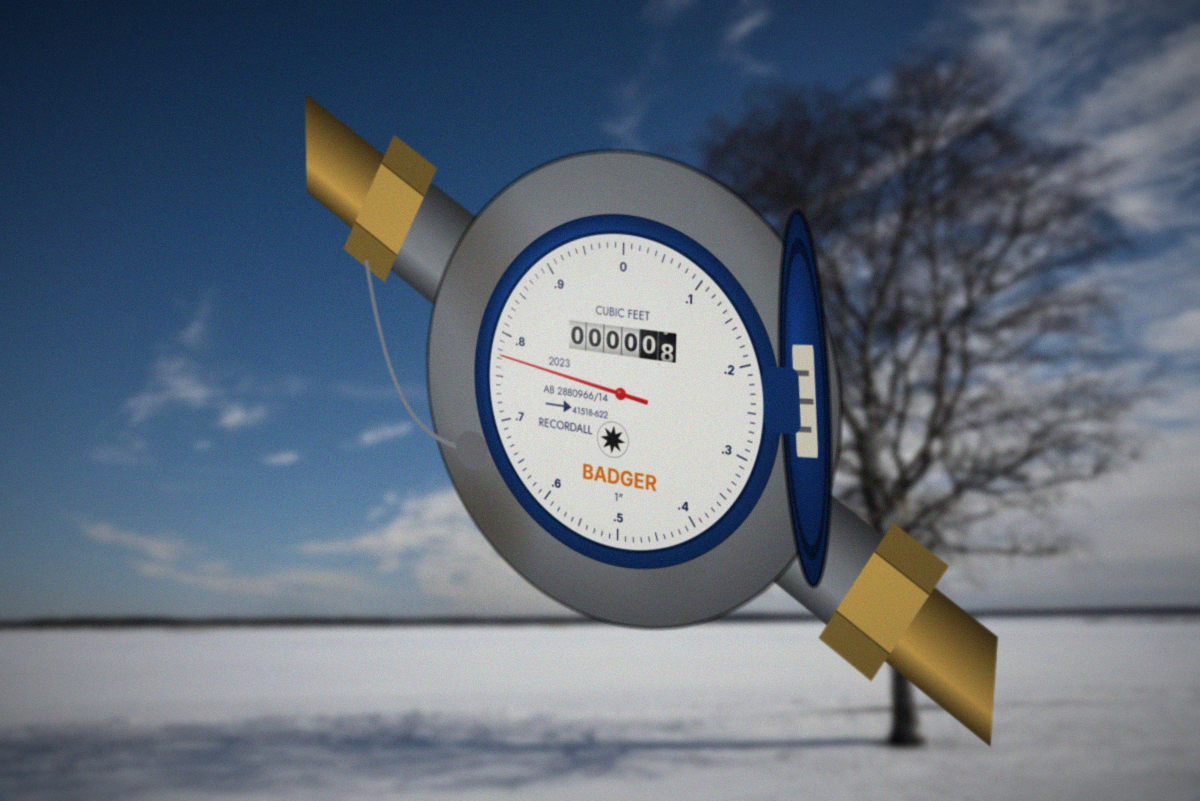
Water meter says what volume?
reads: 7.77 ft³
